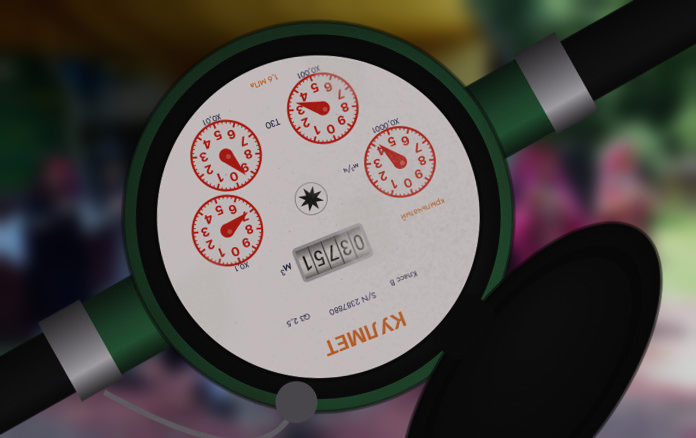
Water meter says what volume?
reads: 3751.6934 m³
